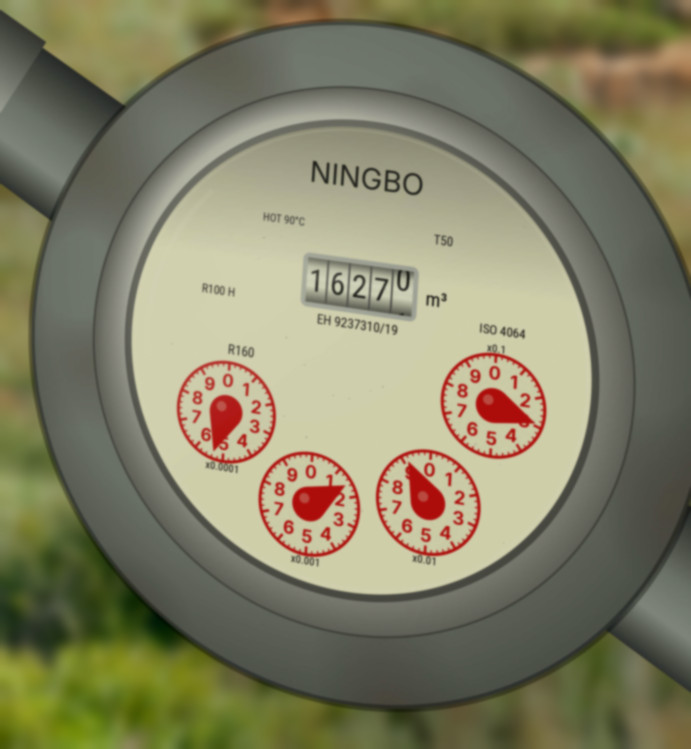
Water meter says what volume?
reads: 16270.2915 m³
